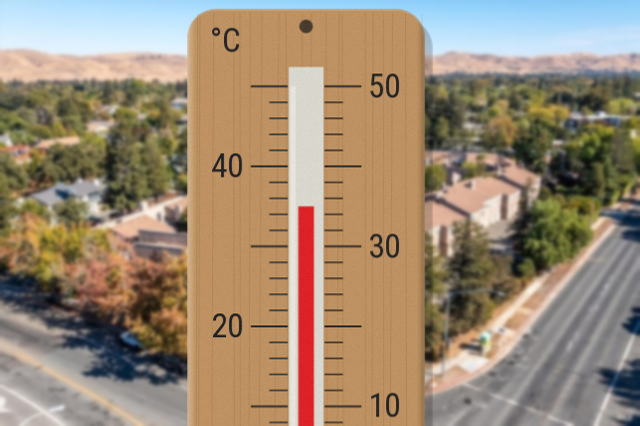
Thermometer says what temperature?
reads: 35 °C
